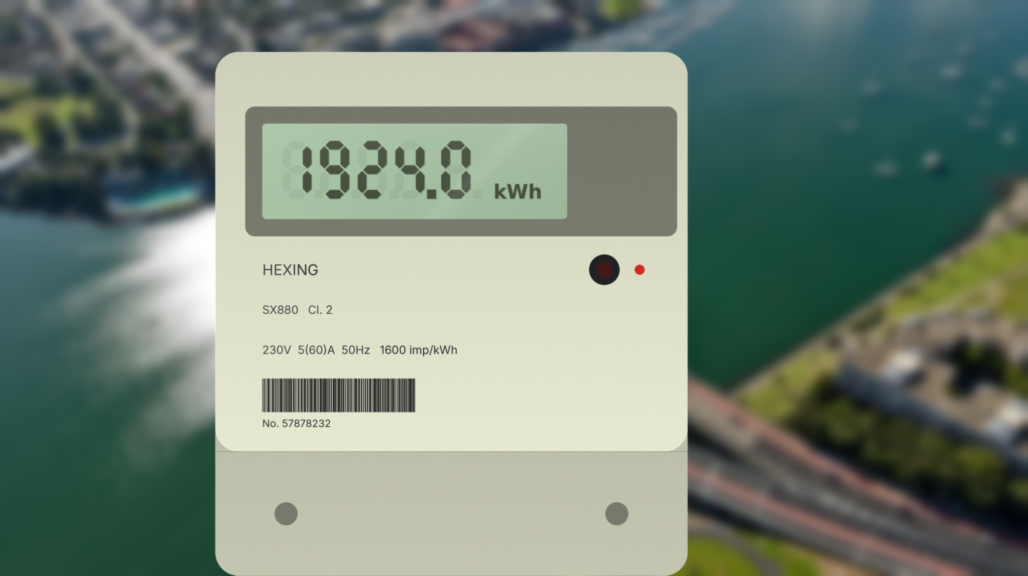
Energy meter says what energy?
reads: 1924.0 kWh
